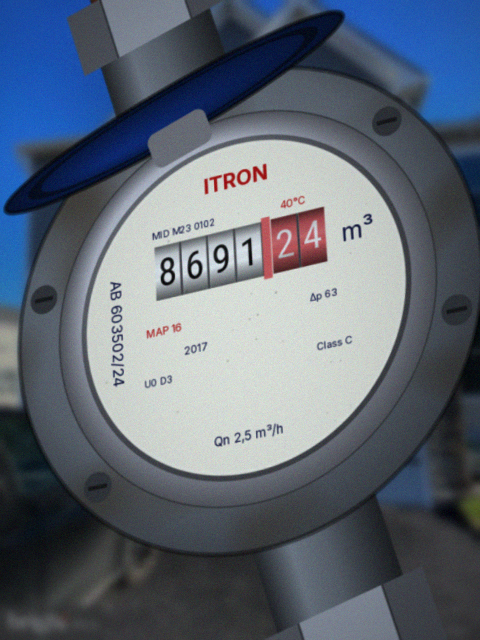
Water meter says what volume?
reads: 8691.24 m³
